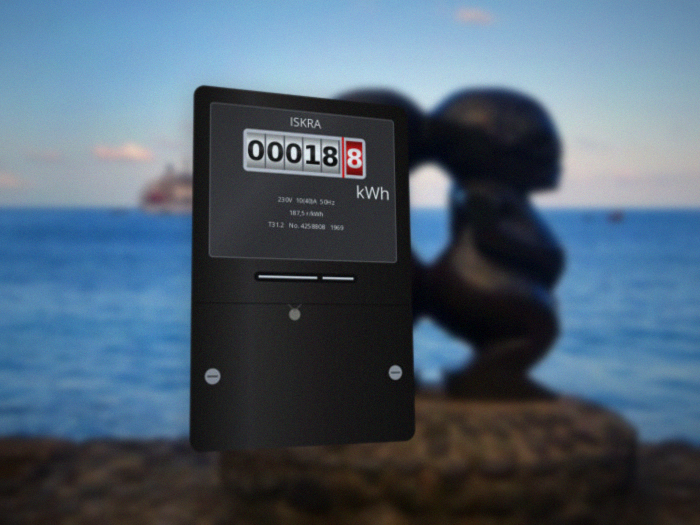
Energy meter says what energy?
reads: 18.8 kWh
